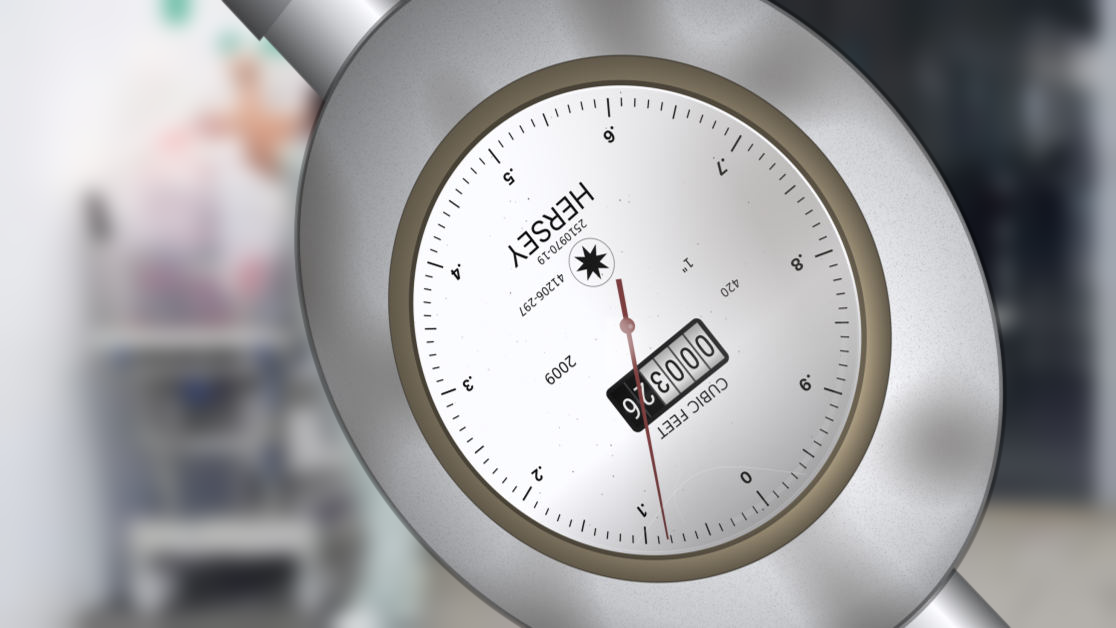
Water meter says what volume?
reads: 326.08 ft³
